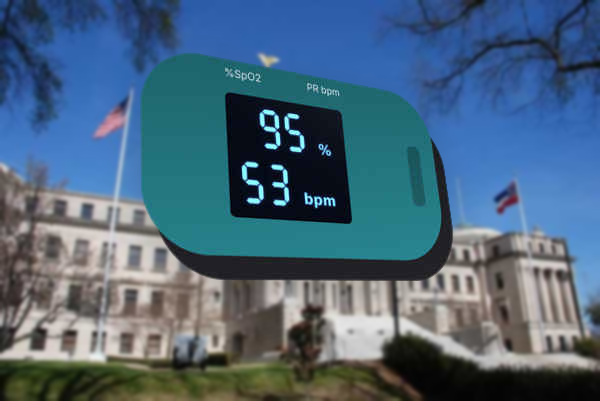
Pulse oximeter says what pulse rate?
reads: 53 bpm
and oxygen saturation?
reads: 95 %
